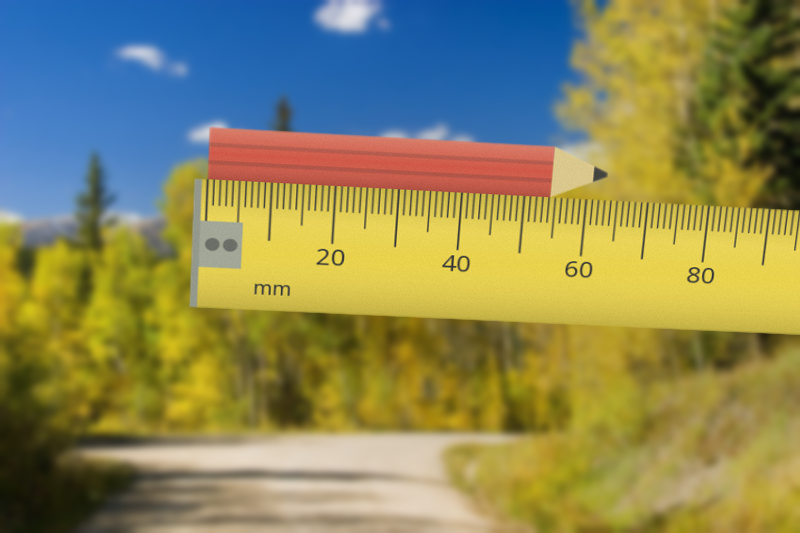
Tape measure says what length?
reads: 63 mm
